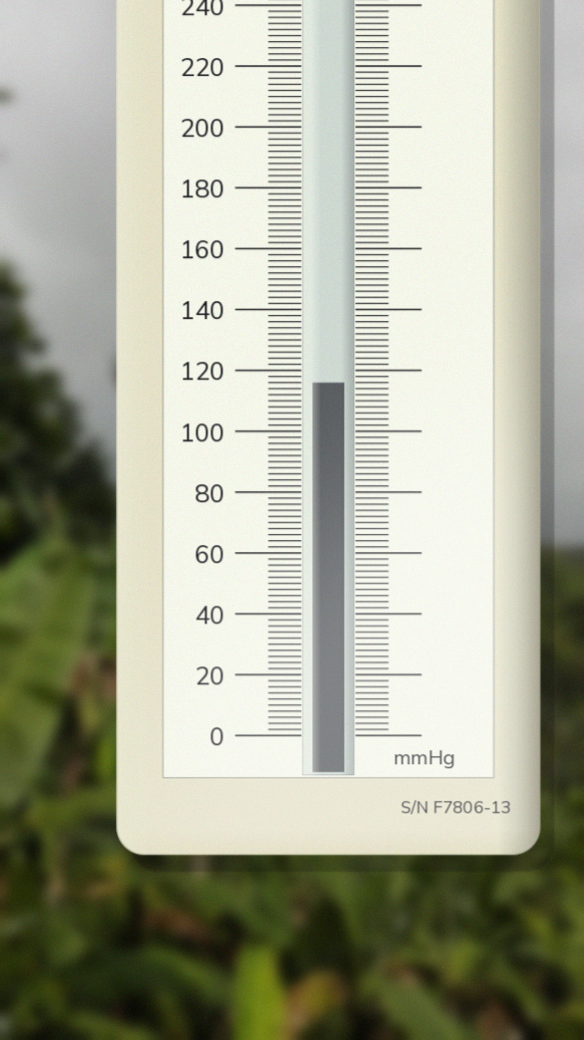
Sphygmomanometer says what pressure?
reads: 116 mmHg
